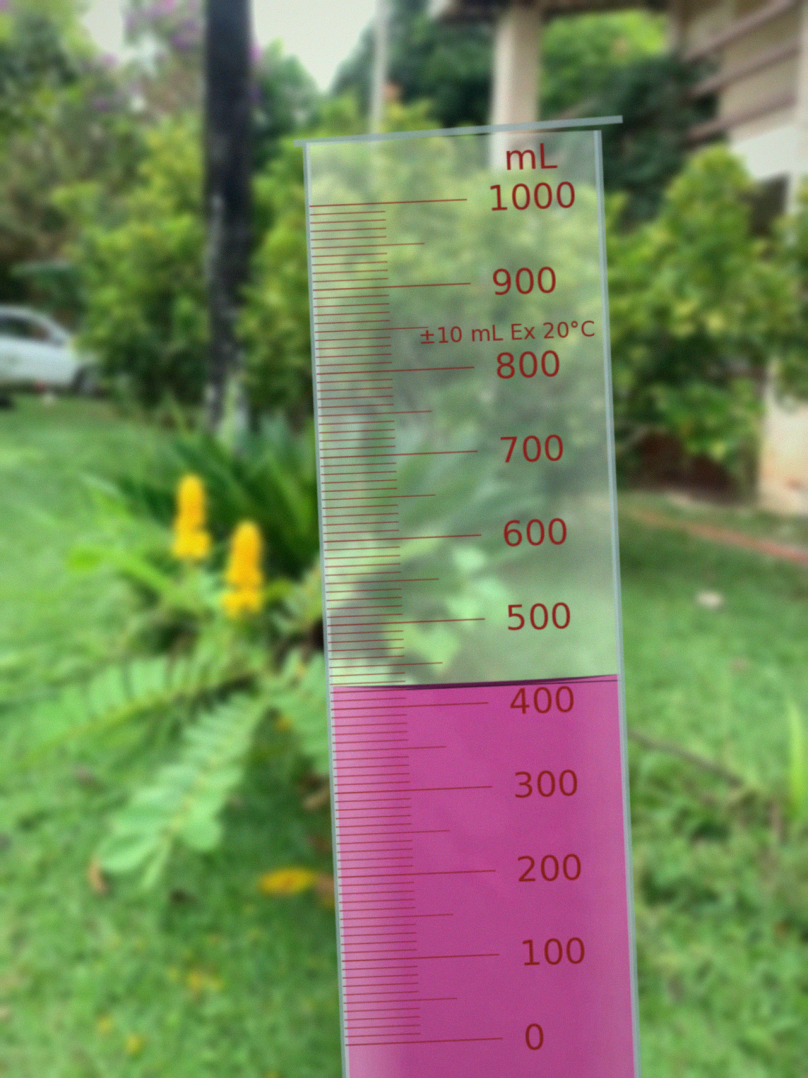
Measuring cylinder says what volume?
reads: 420 mL
